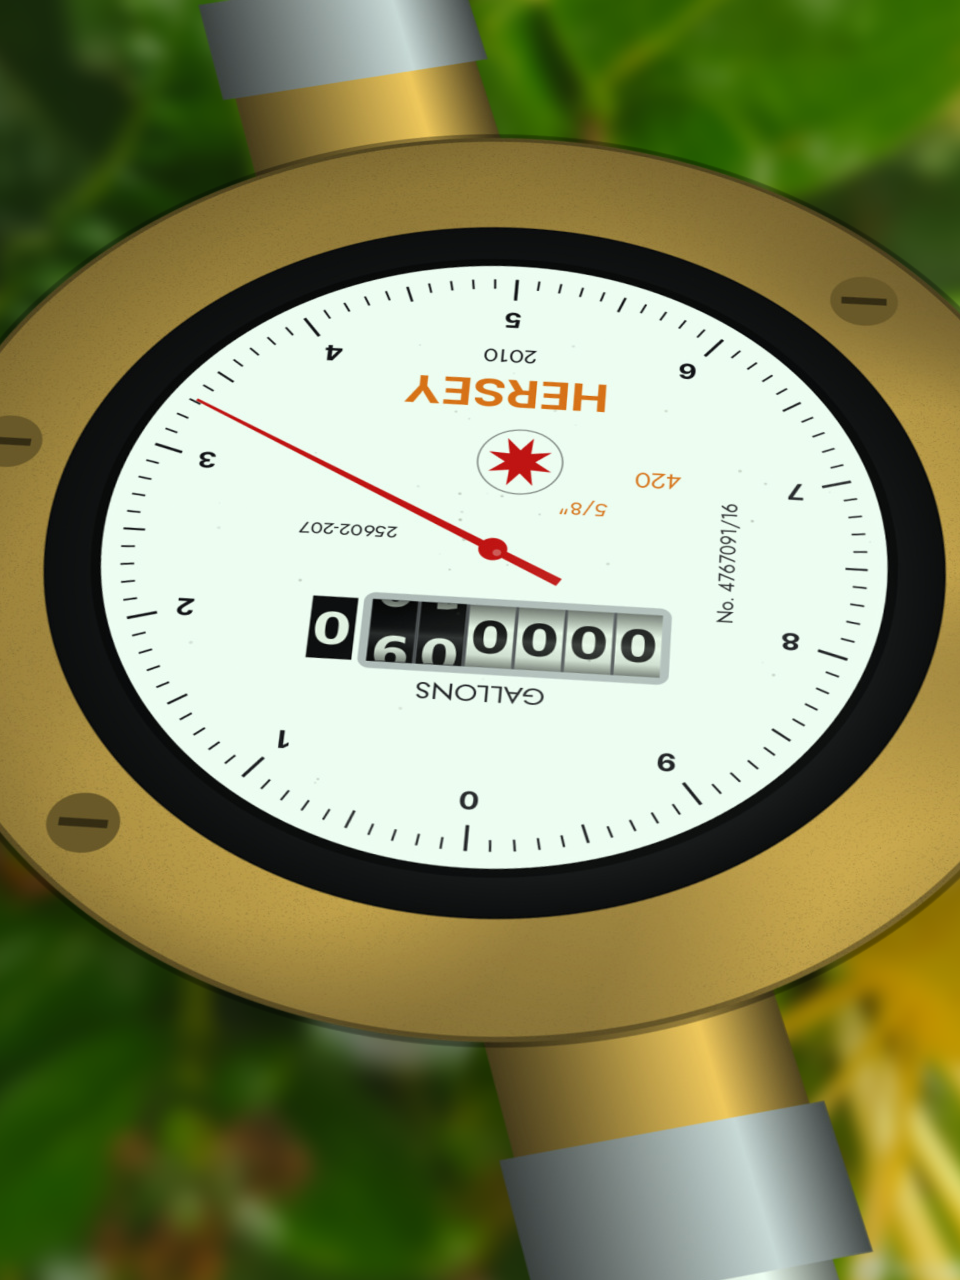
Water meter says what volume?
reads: 93.3 gal
